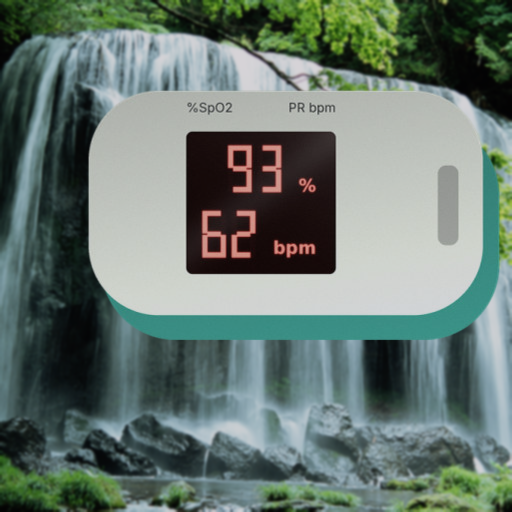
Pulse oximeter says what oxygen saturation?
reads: 93 %
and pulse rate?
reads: 62 bpm
